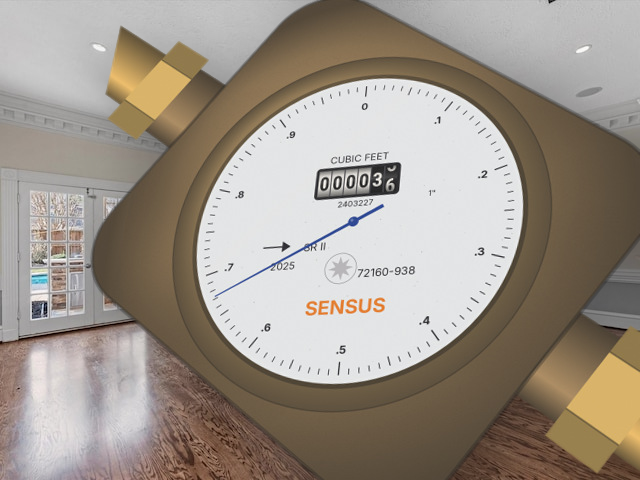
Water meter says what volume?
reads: 35.67 ft³
